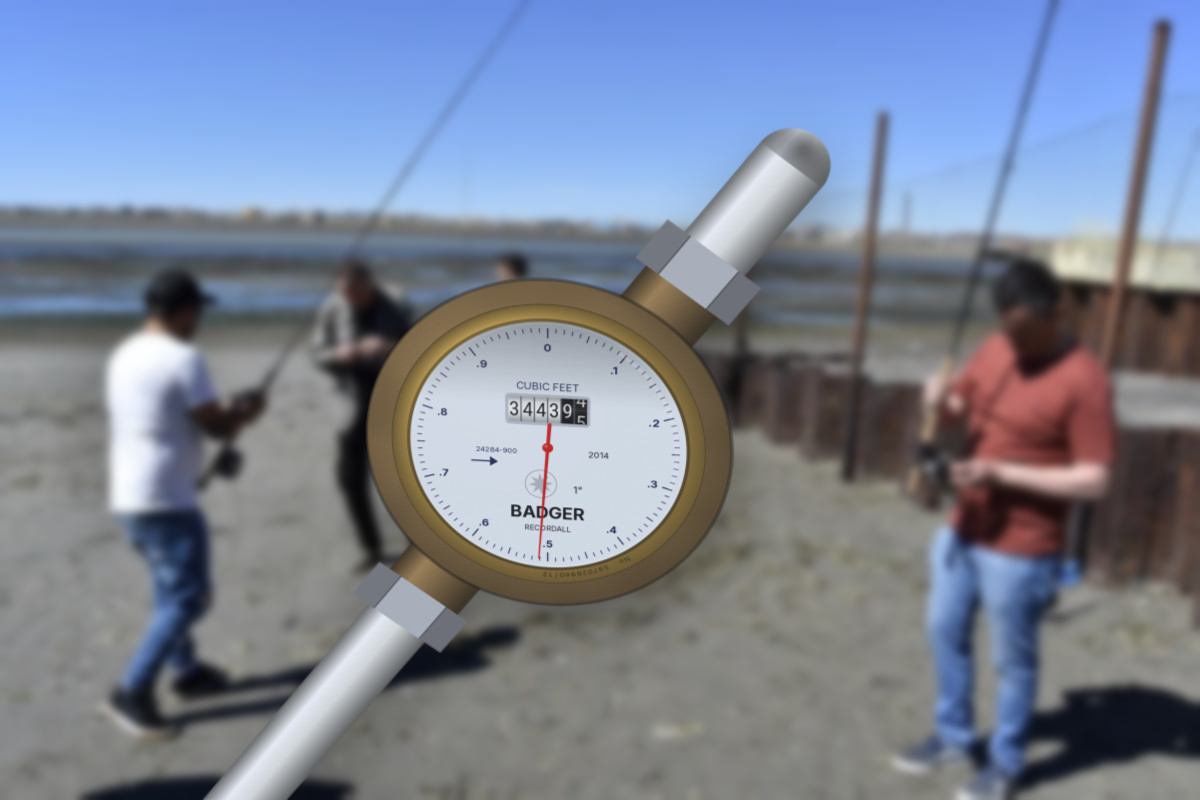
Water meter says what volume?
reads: 344394.51 ft³
